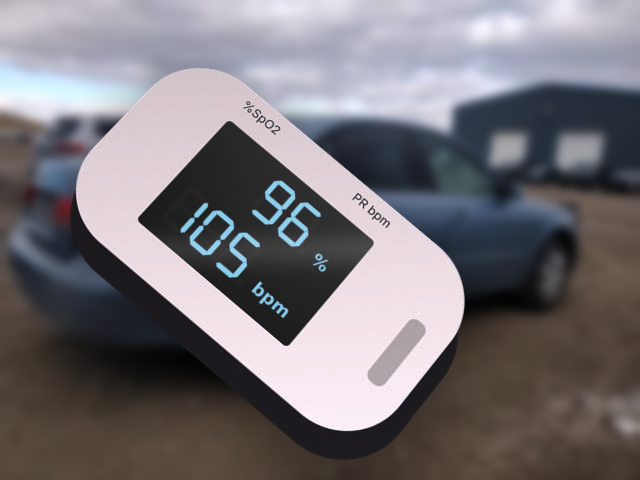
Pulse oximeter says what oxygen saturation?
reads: 96 %
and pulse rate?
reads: 105 bpm
